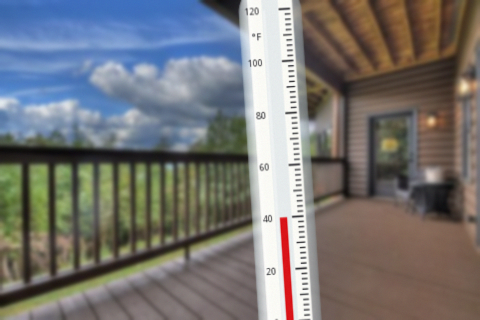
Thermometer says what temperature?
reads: 40 °F
